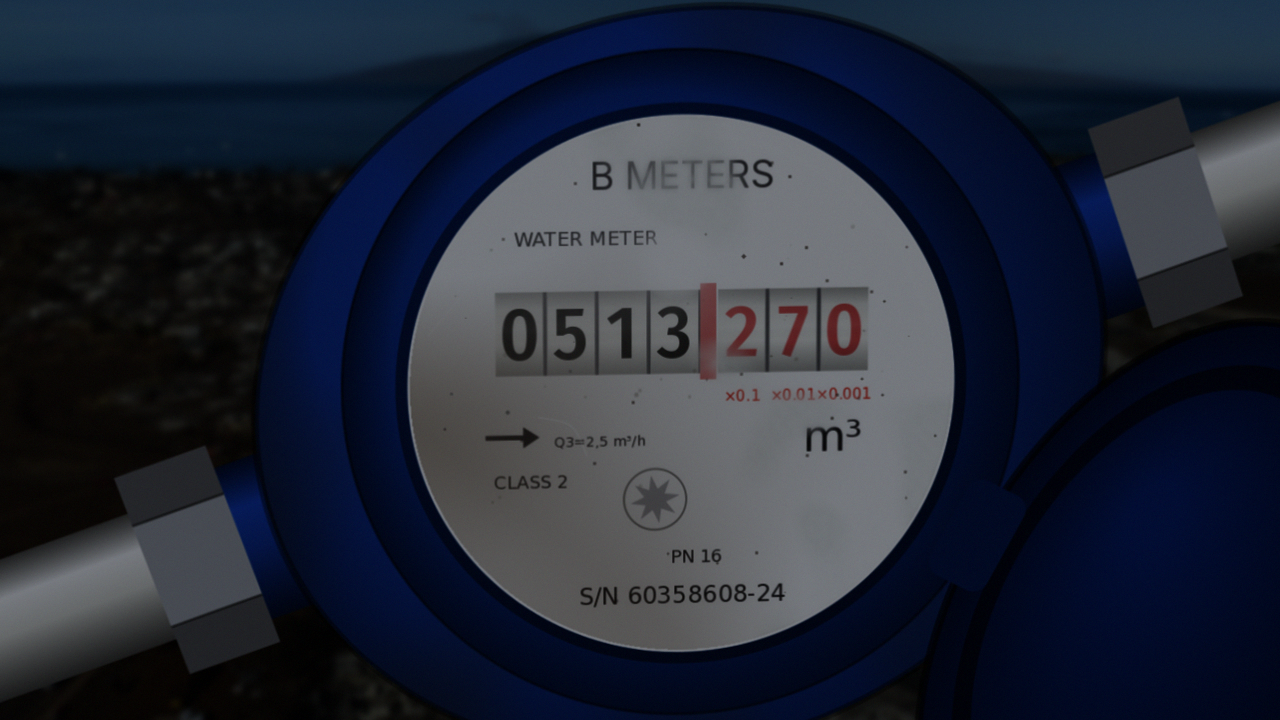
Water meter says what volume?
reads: 513.270 m³
